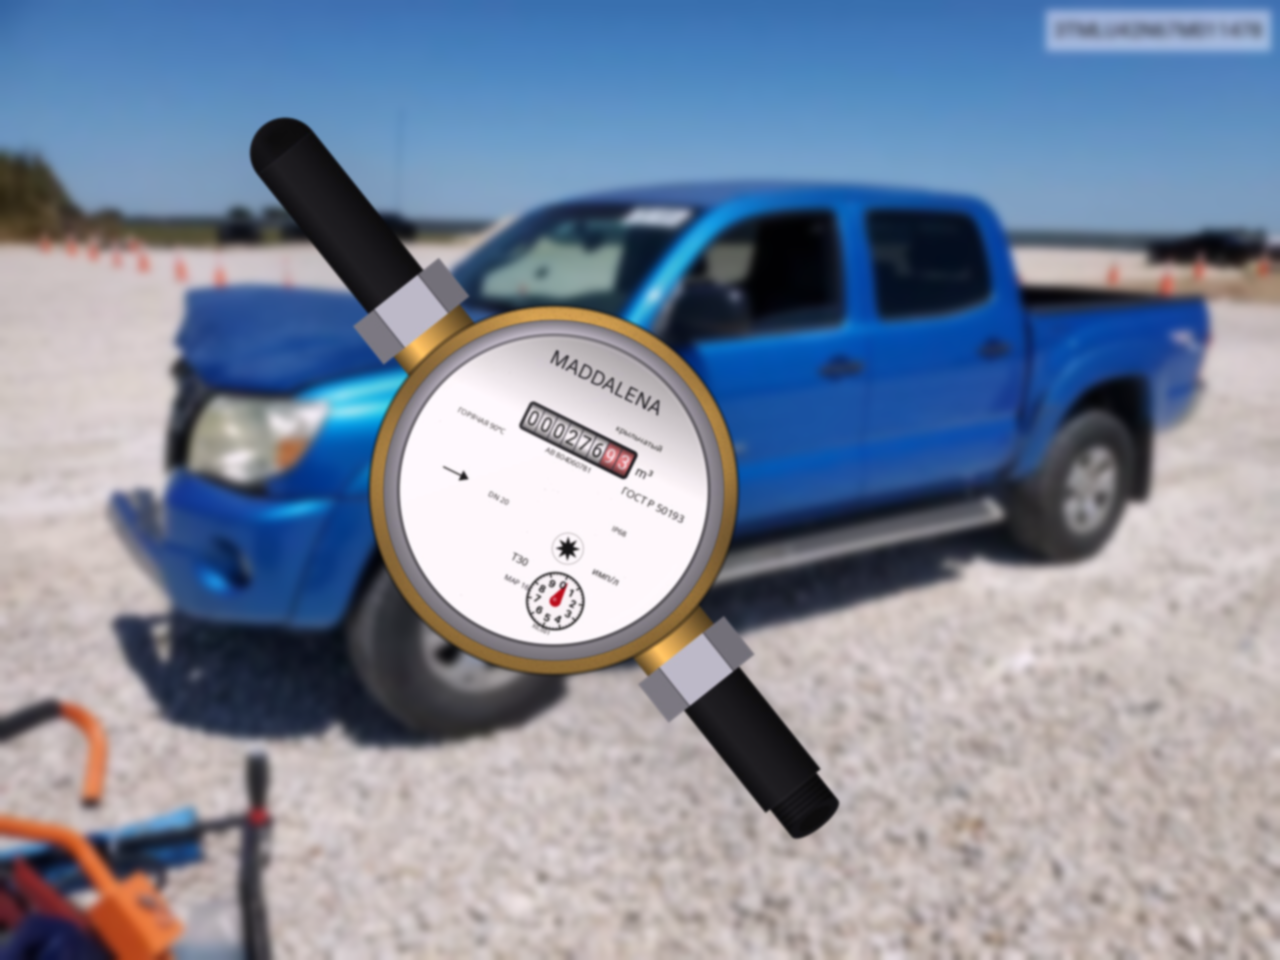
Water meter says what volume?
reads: 276.930 m³
